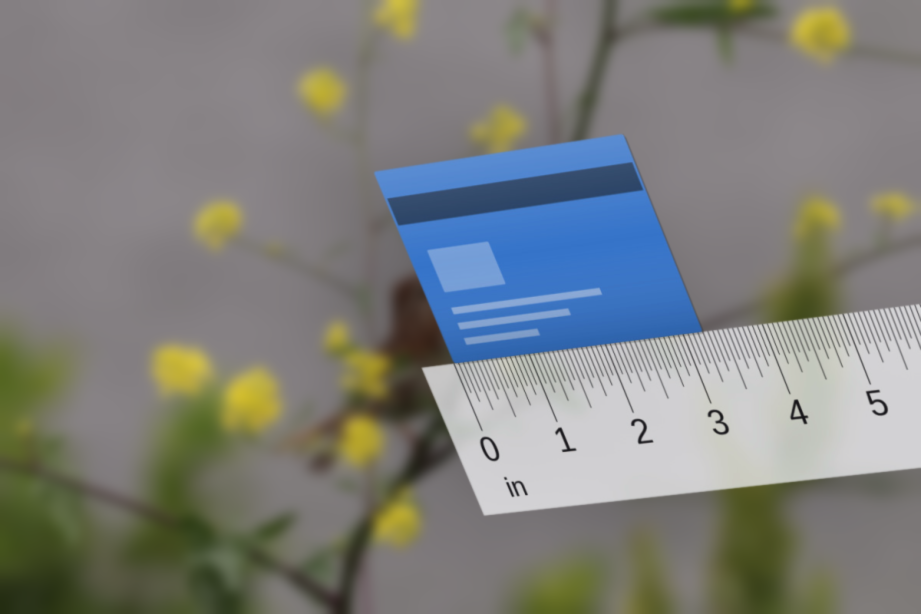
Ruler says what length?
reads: 3.25 in
